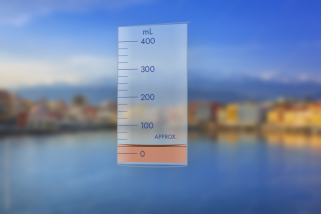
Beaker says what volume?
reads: 25 mL
